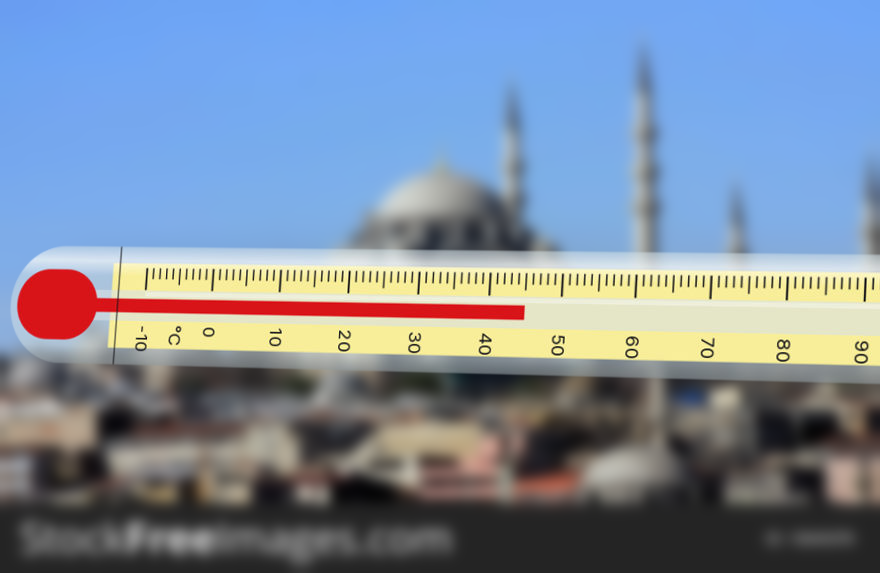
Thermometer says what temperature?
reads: 45 °C
